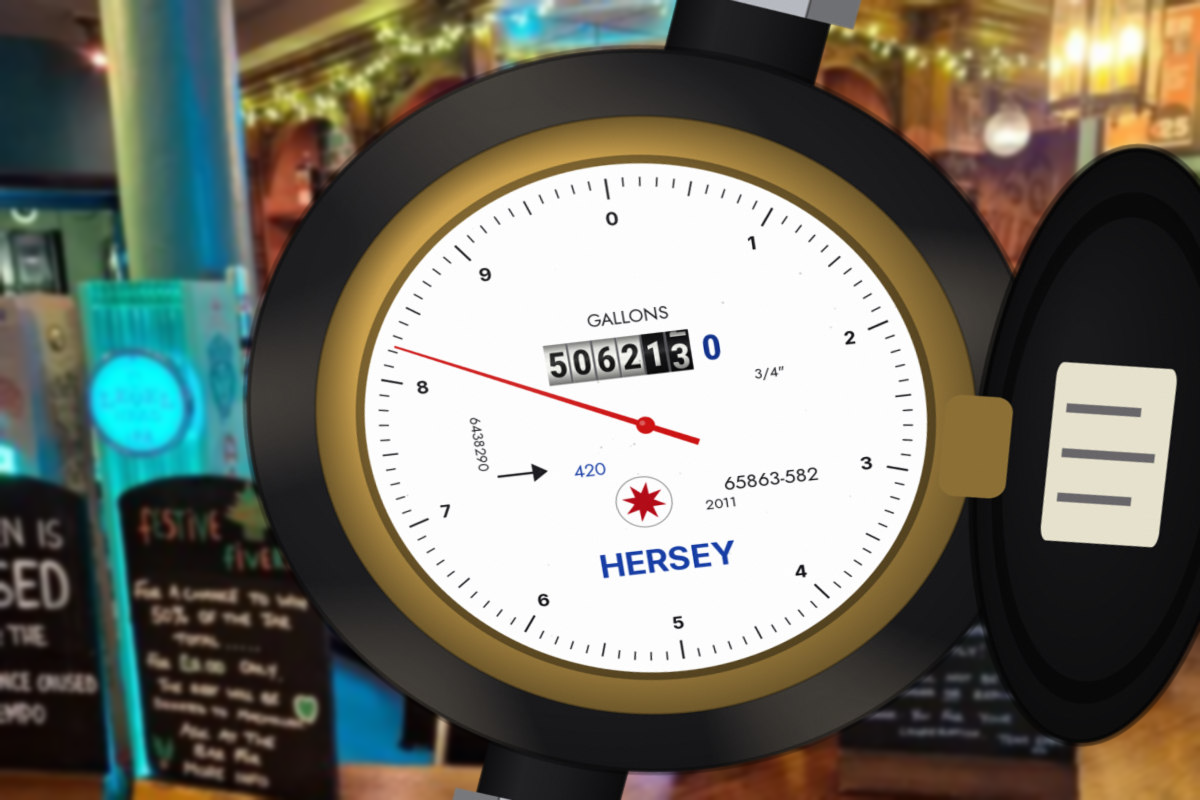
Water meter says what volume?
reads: 5062128.2 gal
